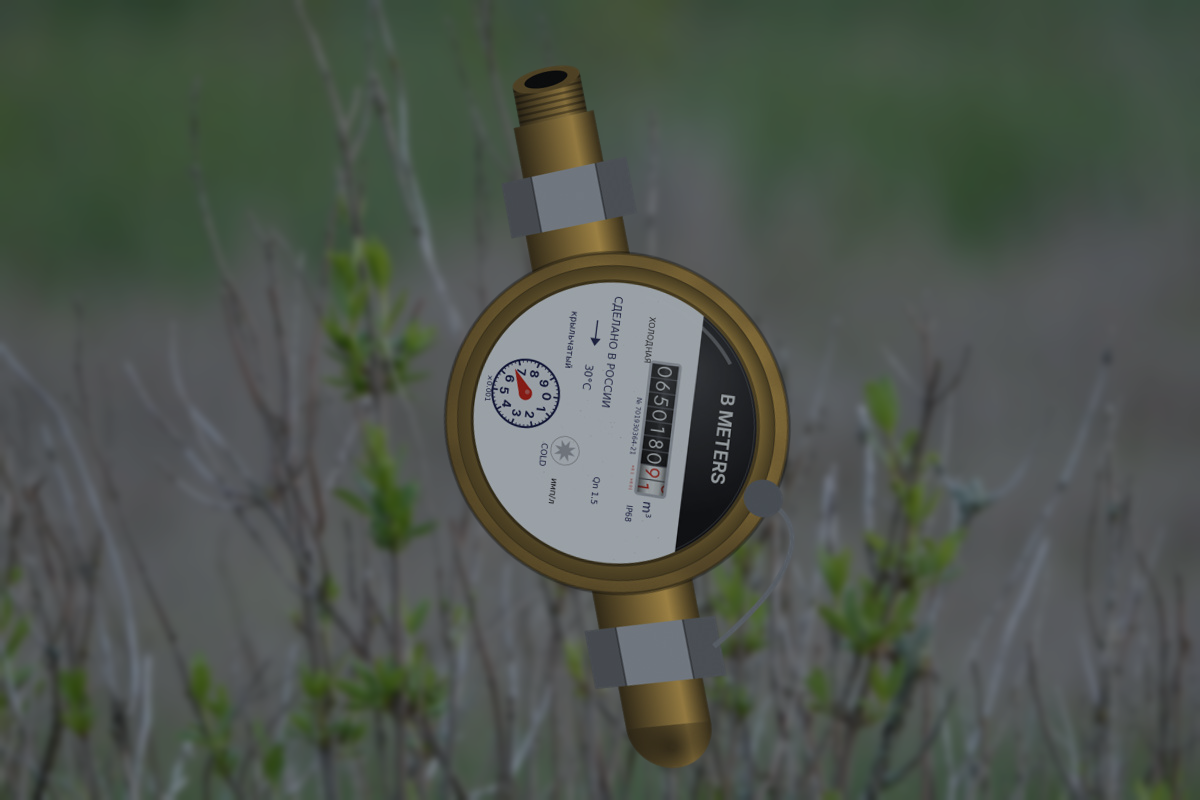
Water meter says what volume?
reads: 650180.906 m³
